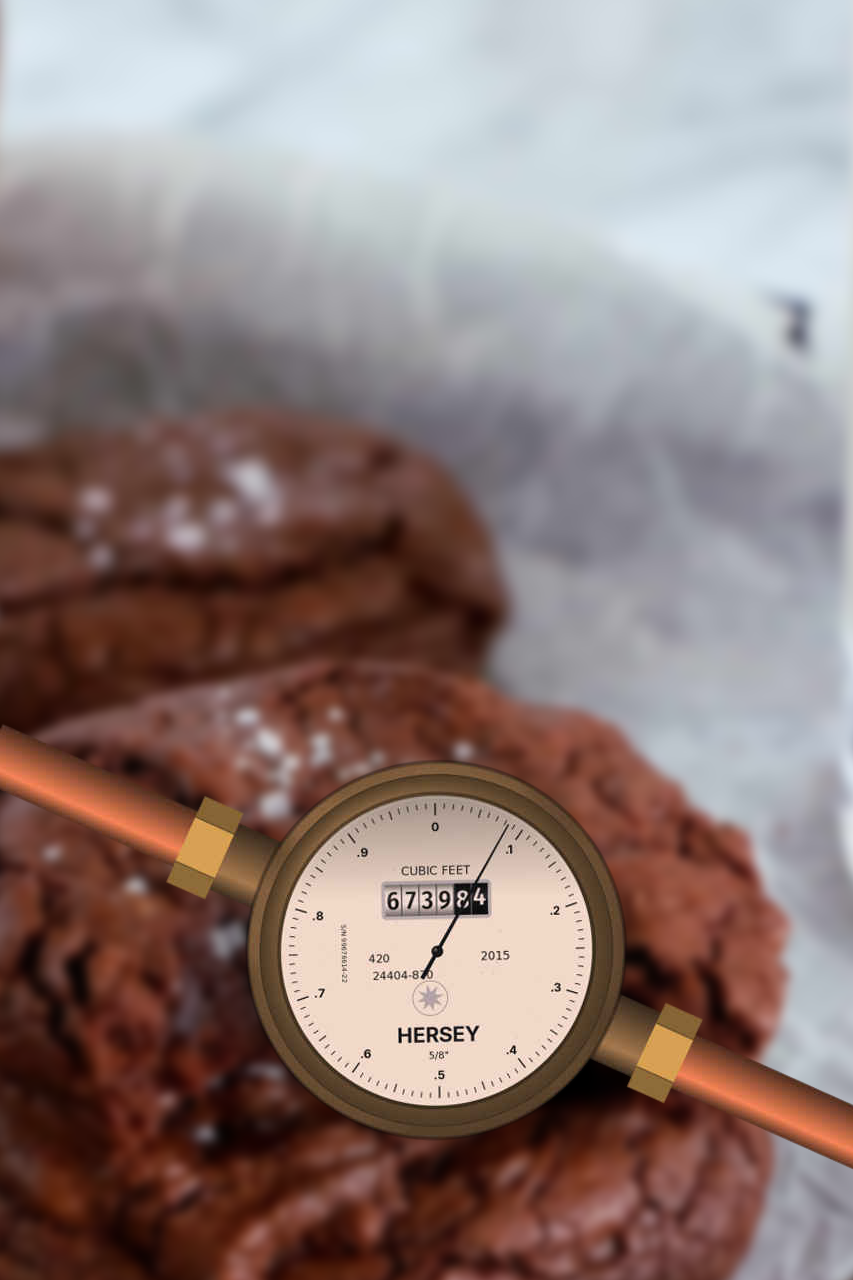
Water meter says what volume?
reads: 673984.08 ft³
